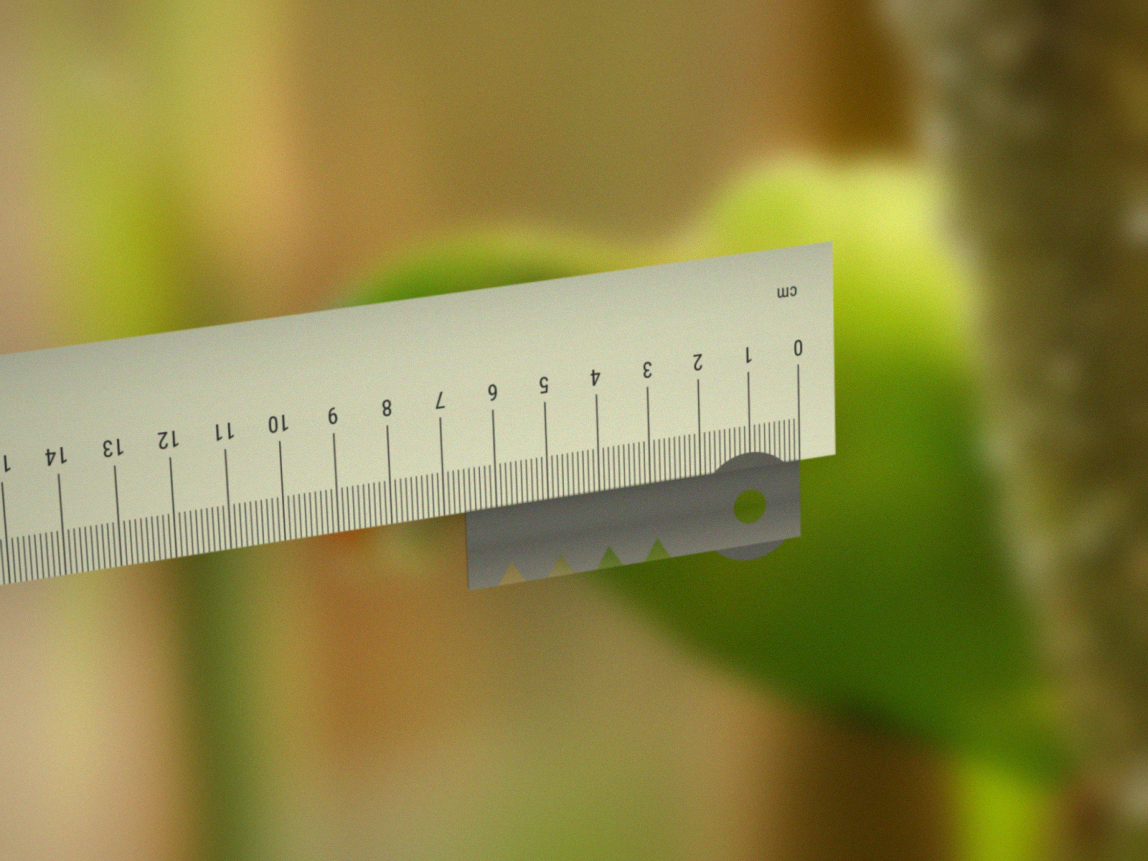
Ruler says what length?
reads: 6.6 cm
